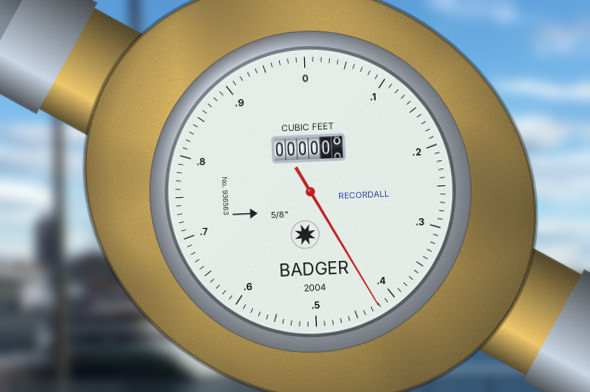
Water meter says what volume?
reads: 8.42 ft³
